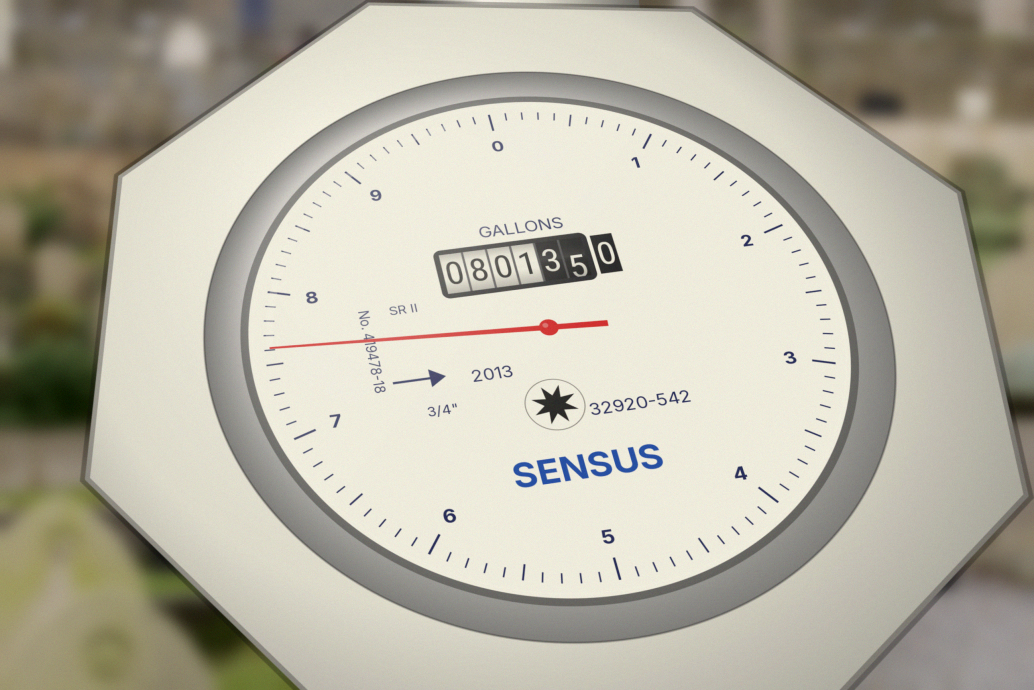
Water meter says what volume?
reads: 801347.6 gal
